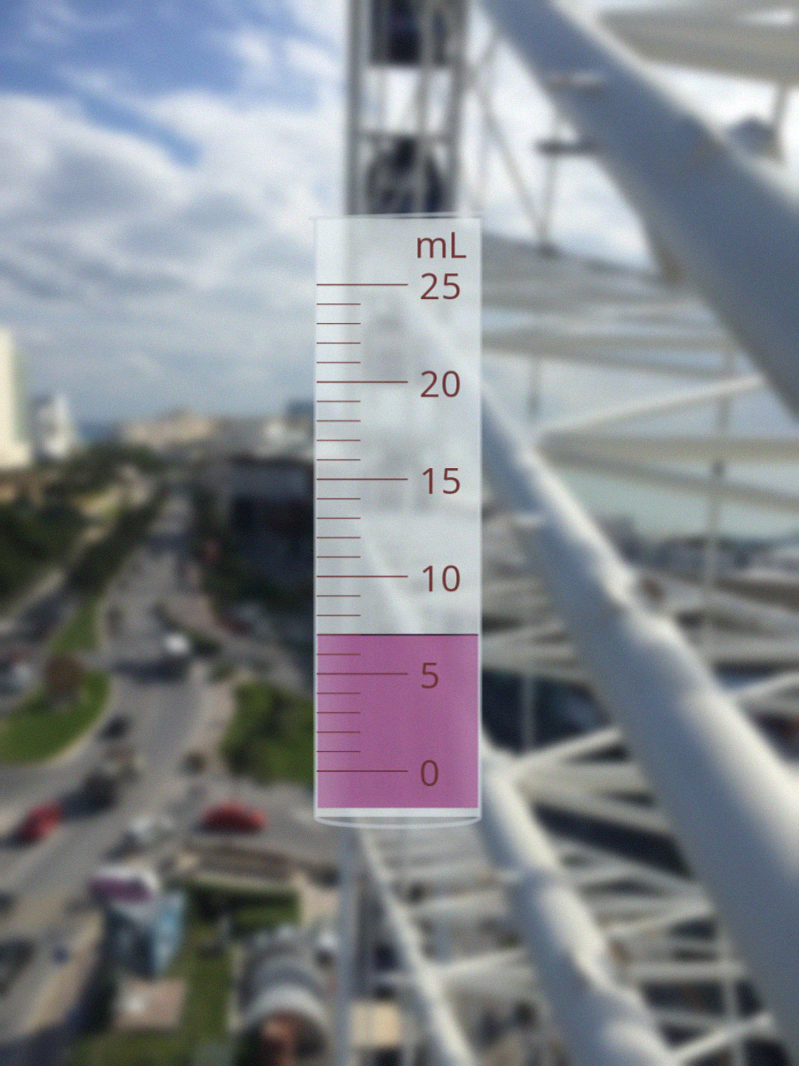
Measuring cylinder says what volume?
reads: 7 mL
